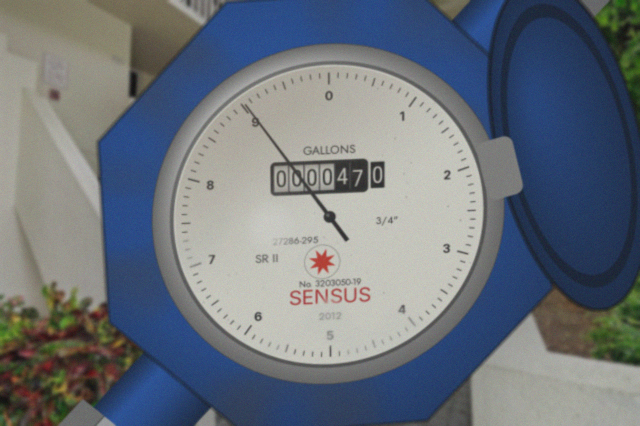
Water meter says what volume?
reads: 469.0 gal
